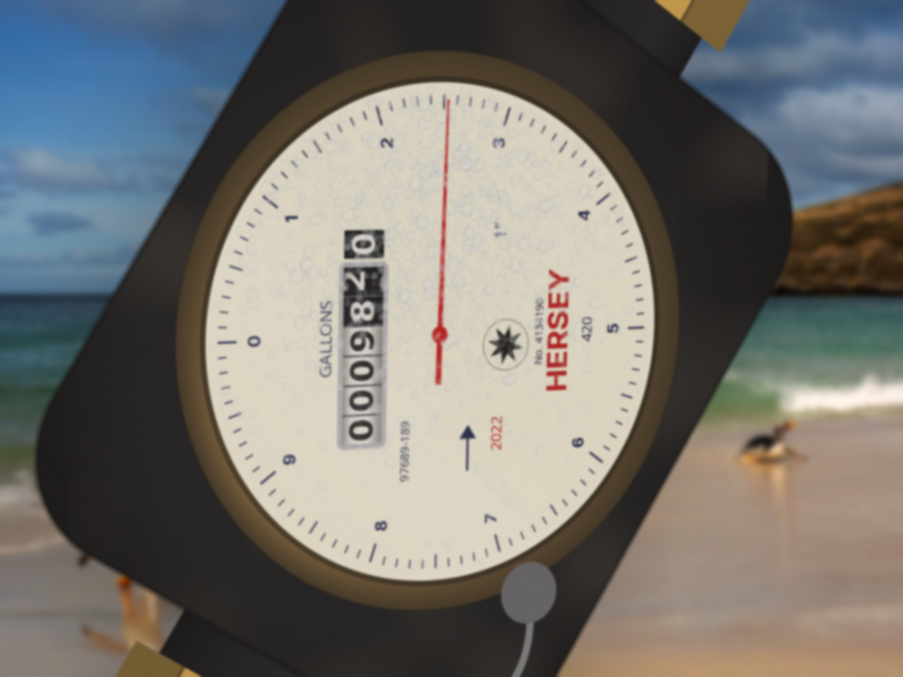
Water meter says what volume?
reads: 9822.5 gal
